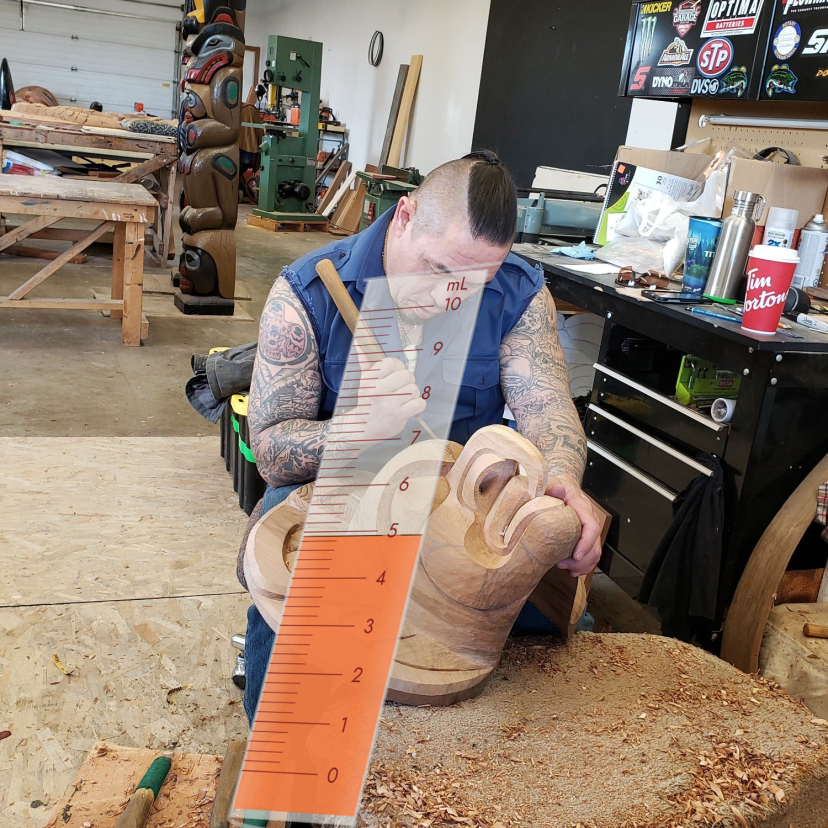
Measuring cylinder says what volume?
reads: 4.9 mL
